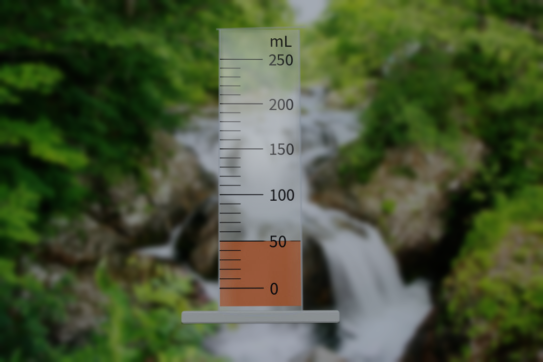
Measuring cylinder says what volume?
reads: 50 mL
